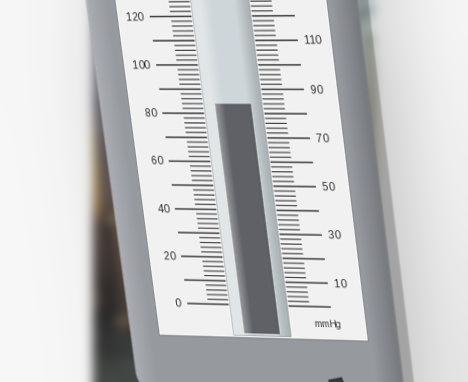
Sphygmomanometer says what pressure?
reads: 84 mmHg
